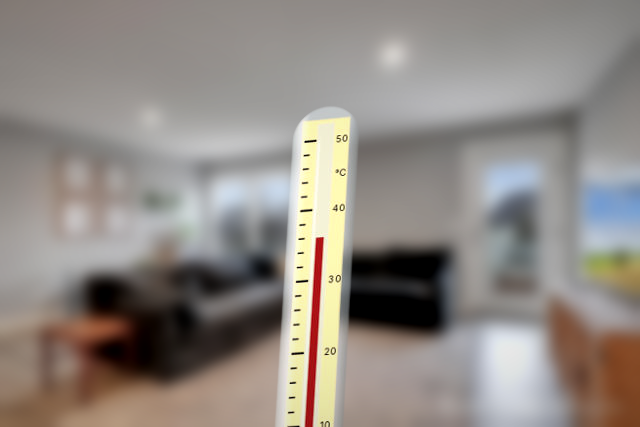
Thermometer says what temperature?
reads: 36 °C
